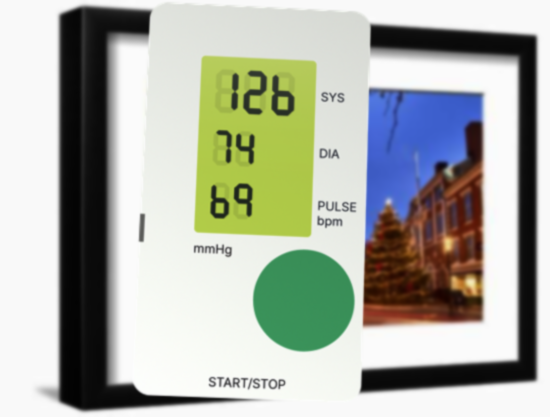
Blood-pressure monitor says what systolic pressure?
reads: 126 mmHg
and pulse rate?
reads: 69 bpm
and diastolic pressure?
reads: 74 mmHg
